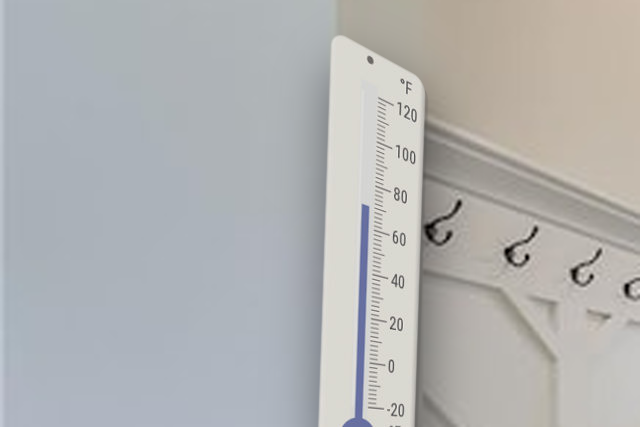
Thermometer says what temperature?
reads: 70 °F
